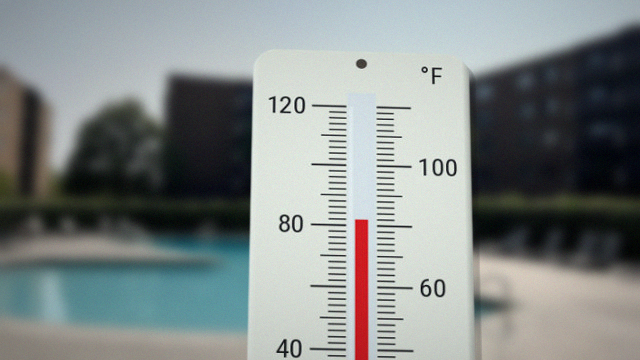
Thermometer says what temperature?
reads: 82 °F
